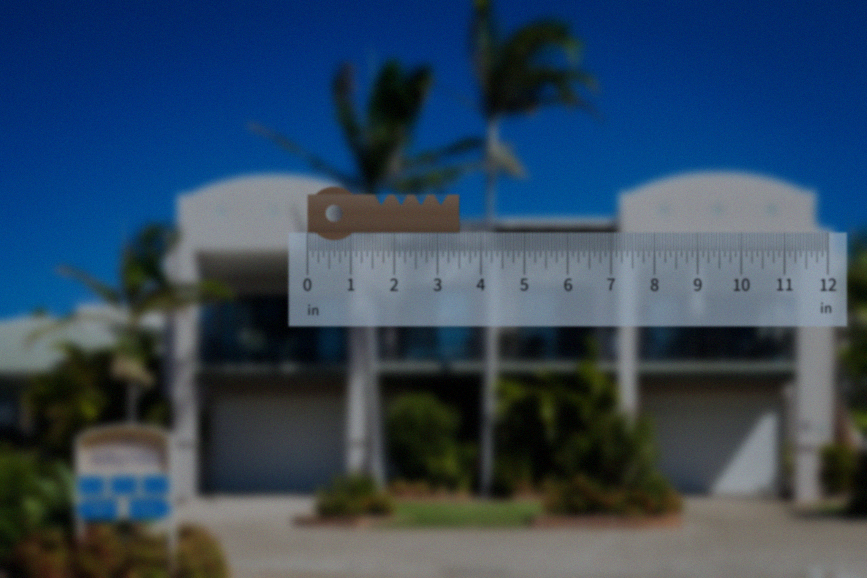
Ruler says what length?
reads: 3.5 in
